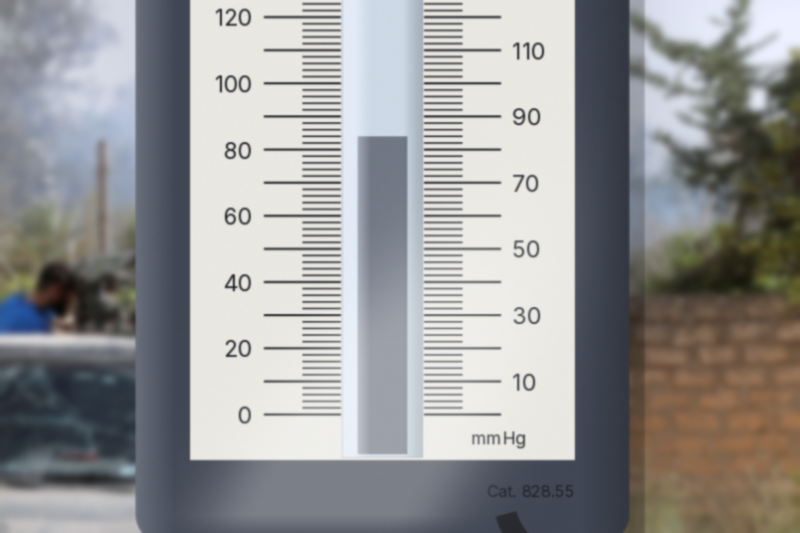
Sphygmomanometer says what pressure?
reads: 84 mmHg
